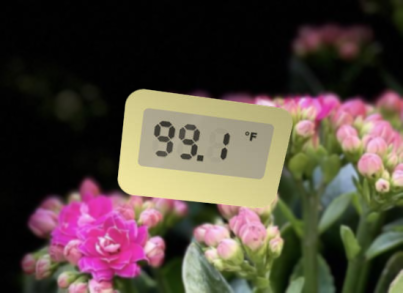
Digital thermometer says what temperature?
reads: 99.1 °F
